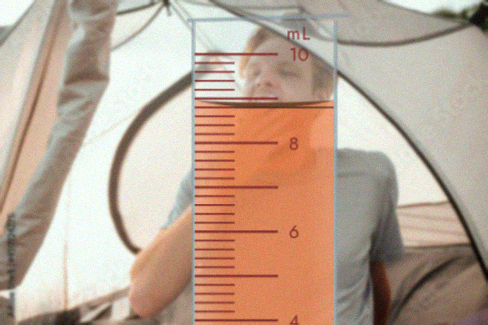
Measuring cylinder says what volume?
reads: 8.8 mL
